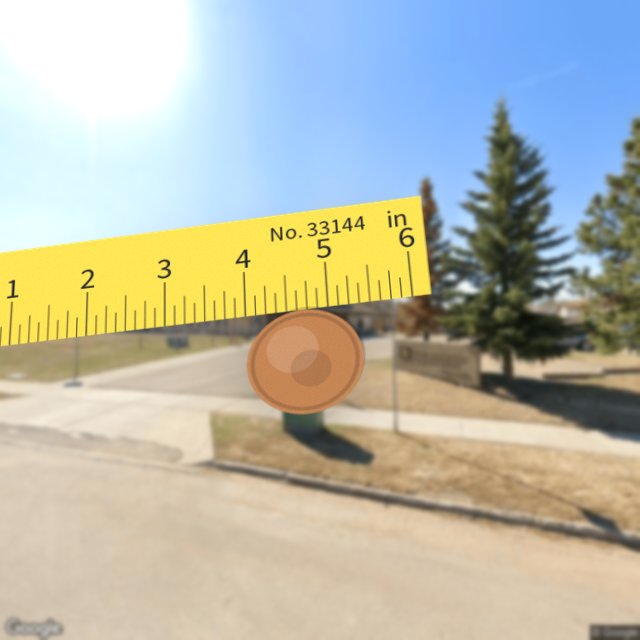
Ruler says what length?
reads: 1.375 in
